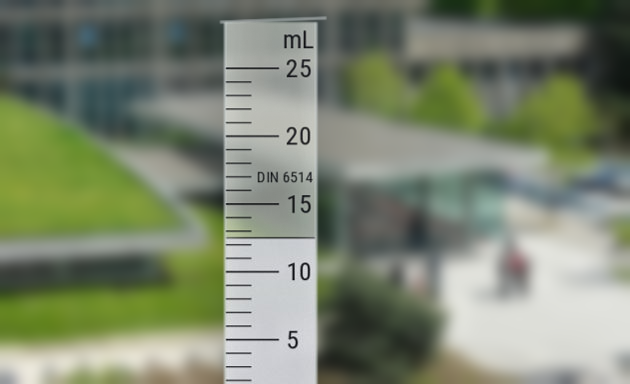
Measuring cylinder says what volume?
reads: 12.5 mL
